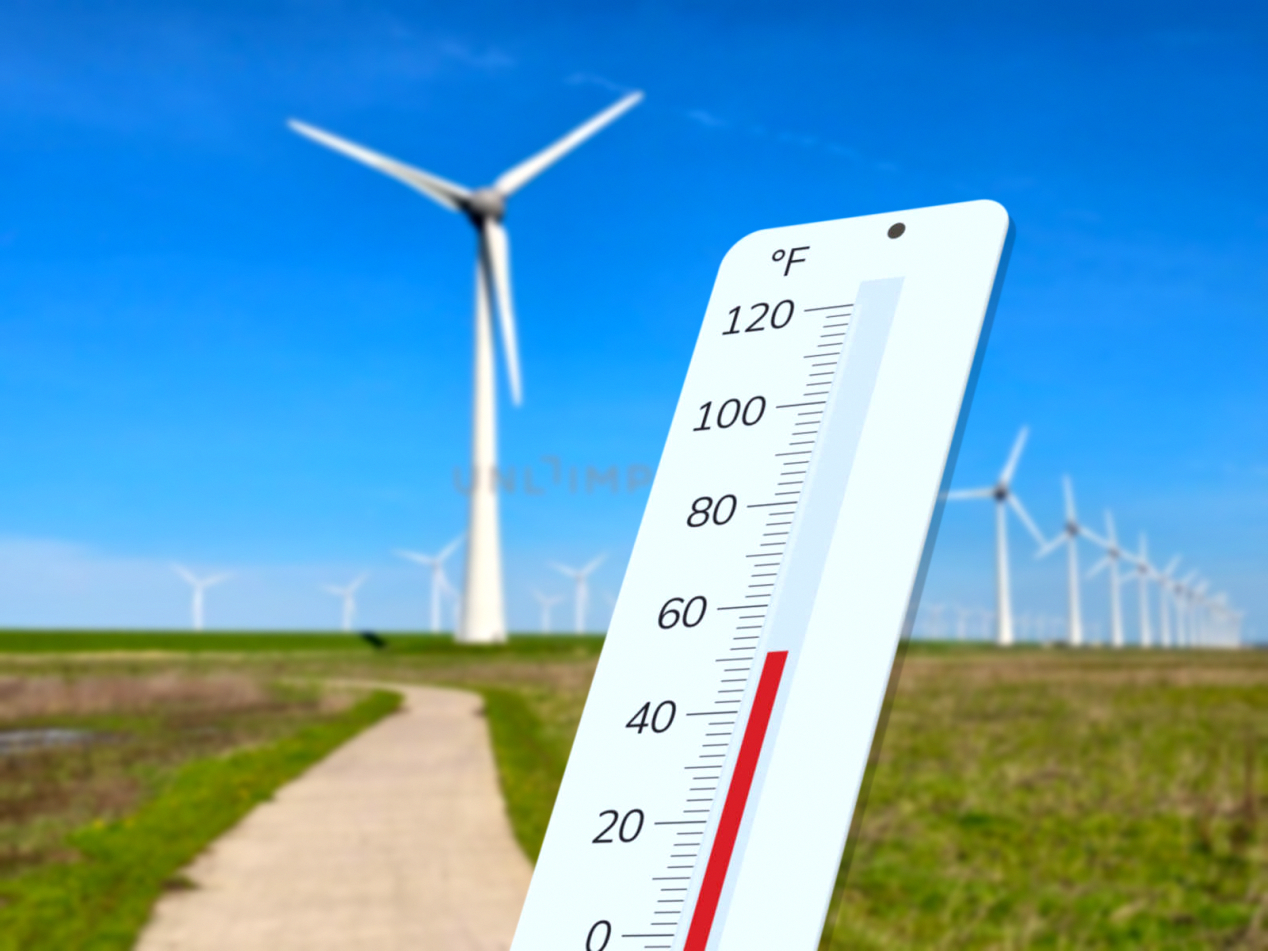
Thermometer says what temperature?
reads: 51 °F
